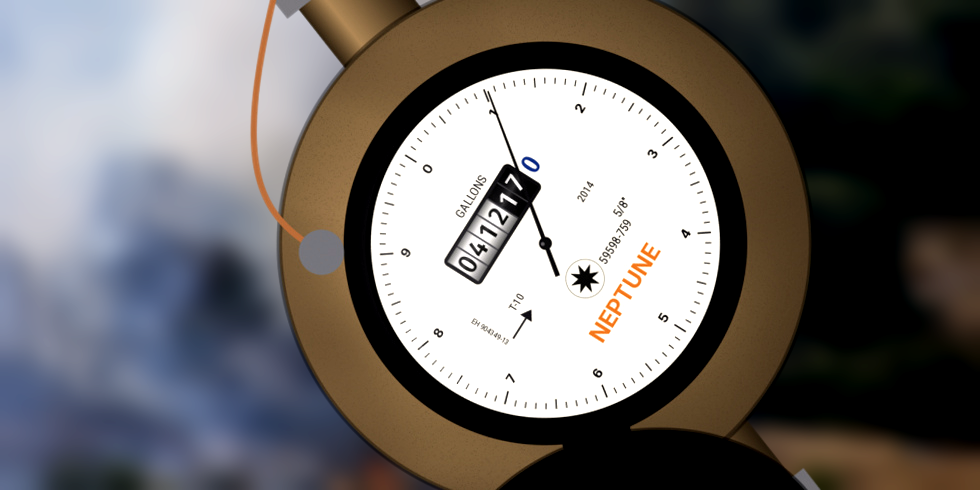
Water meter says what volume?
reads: 412171.0 gal
